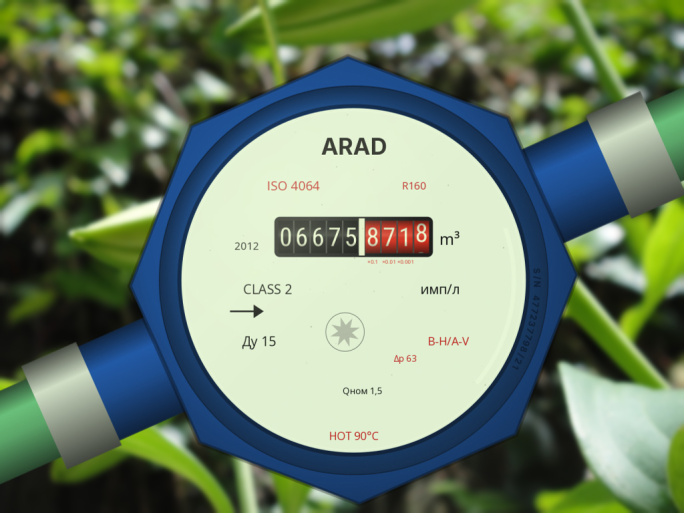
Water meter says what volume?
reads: 6675.8718 m³
